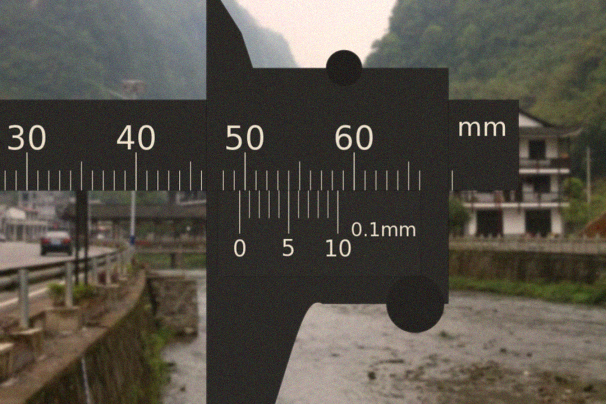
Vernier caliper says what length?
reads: 49.5 mm
